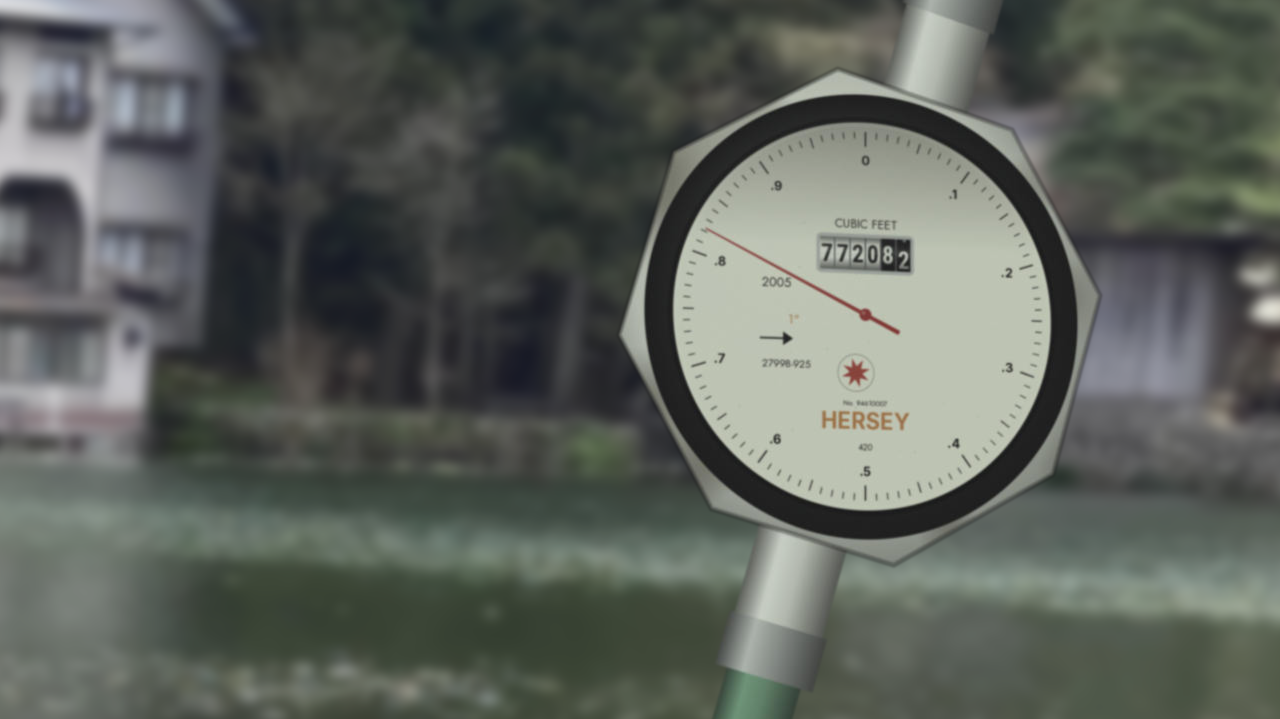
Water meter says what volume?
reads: 772081.82 ft³
